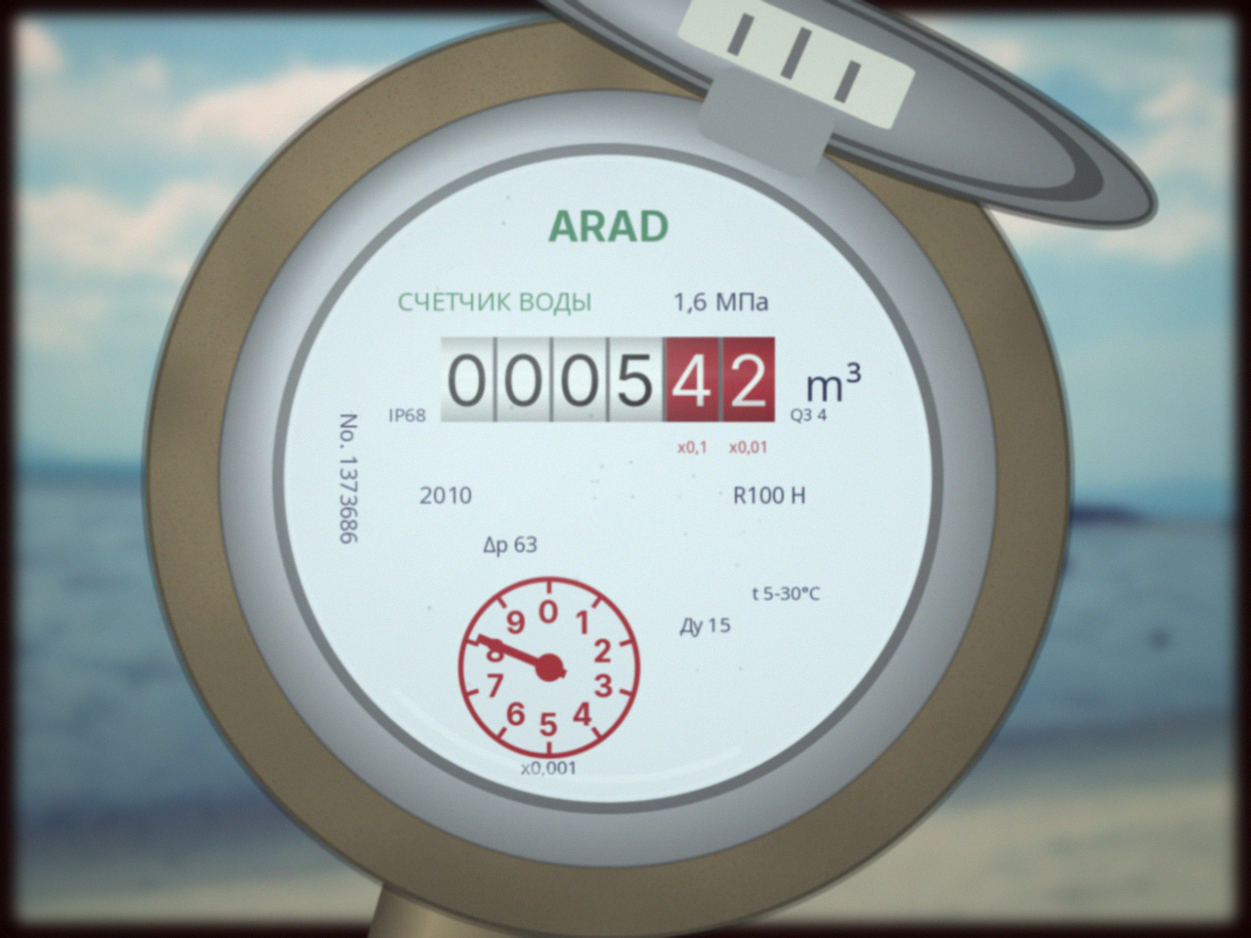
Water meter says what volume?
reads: 5.428 m³
